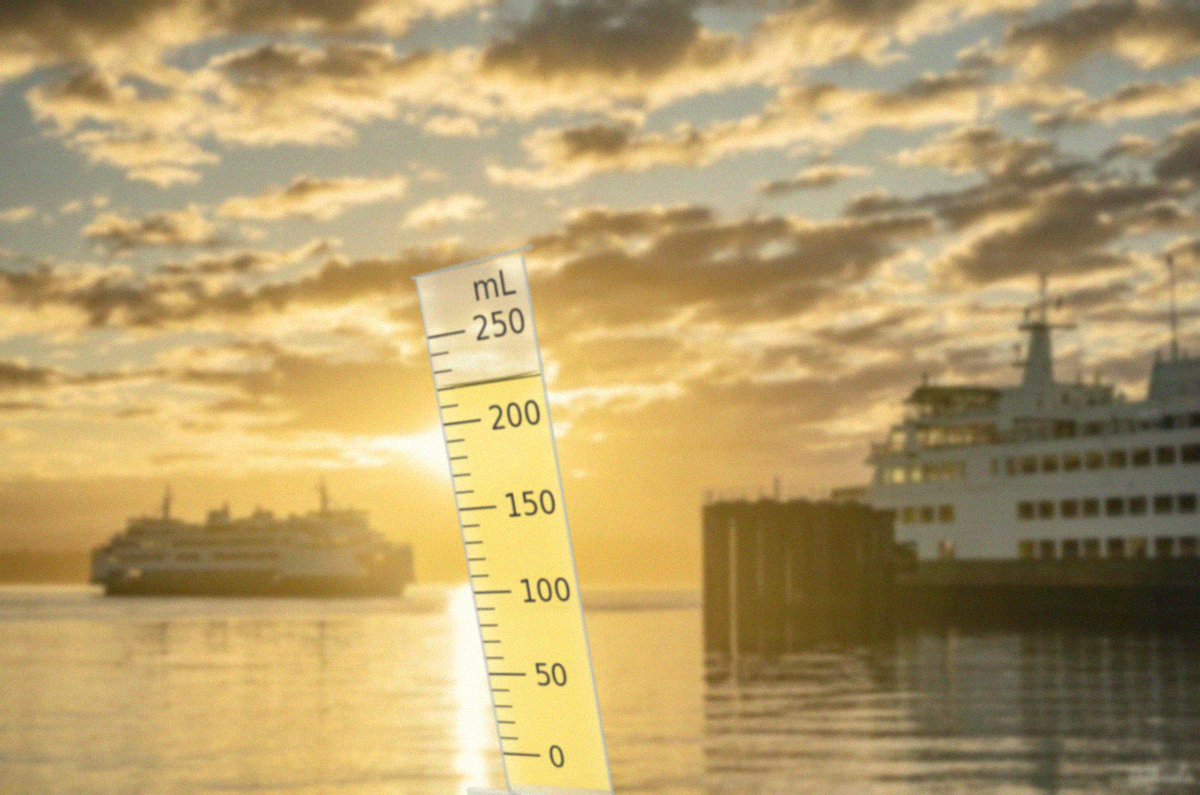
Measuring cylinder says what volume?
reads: 220 mL
